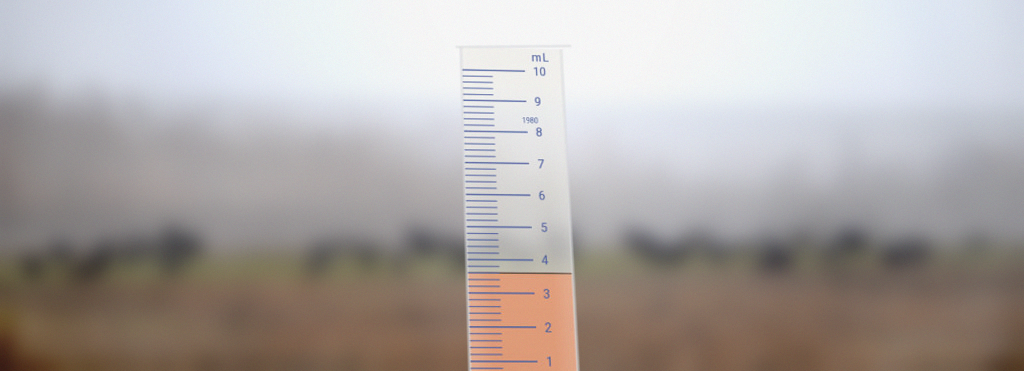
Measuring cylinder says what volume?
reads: 3.6 mL
